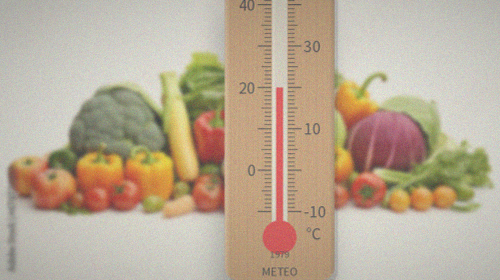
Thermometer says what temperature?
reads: 20 °C
